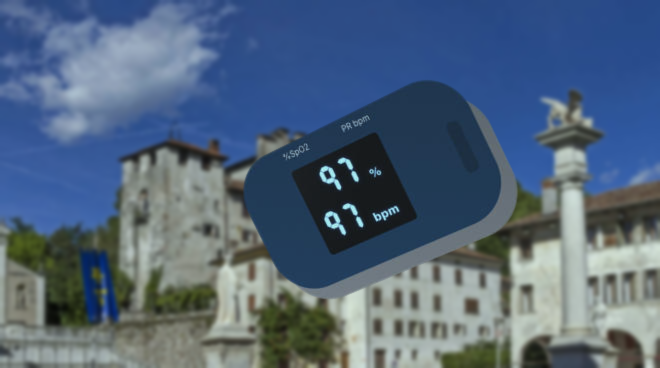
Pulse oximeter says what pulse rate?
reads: 97 bpm
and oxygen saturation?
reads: 97 %
